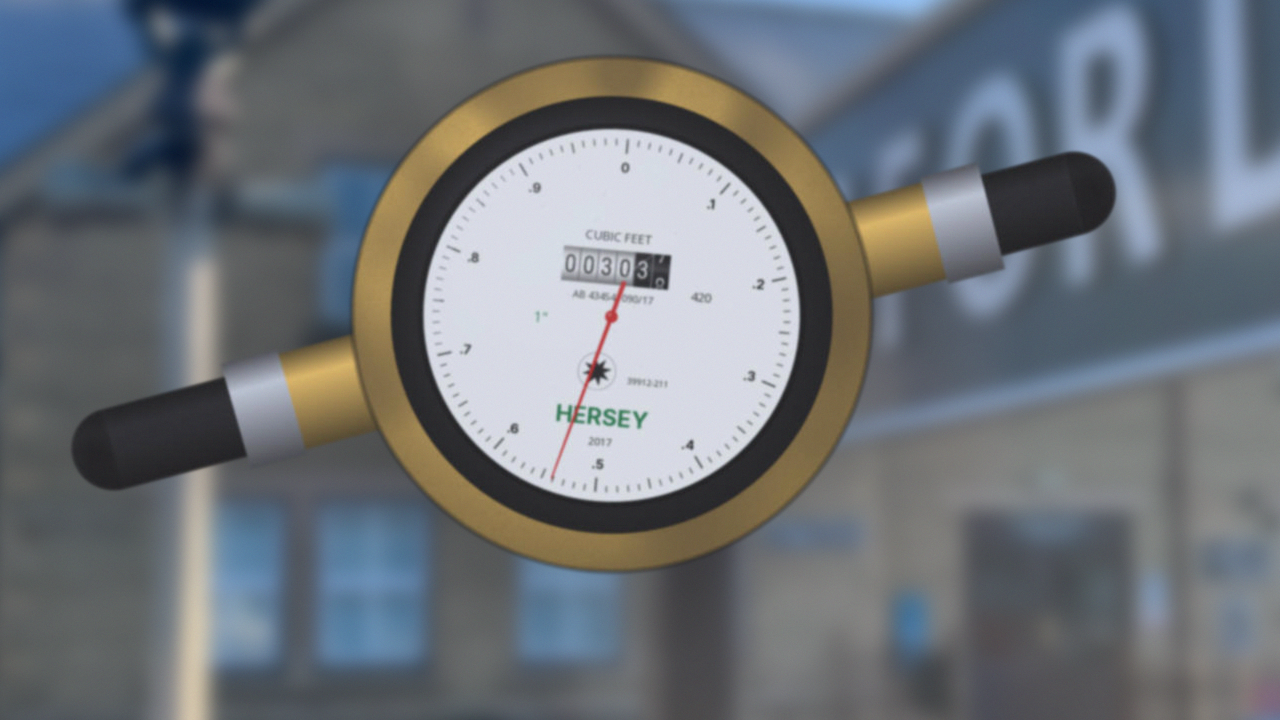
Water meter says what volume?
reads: 3037.54 ft³
